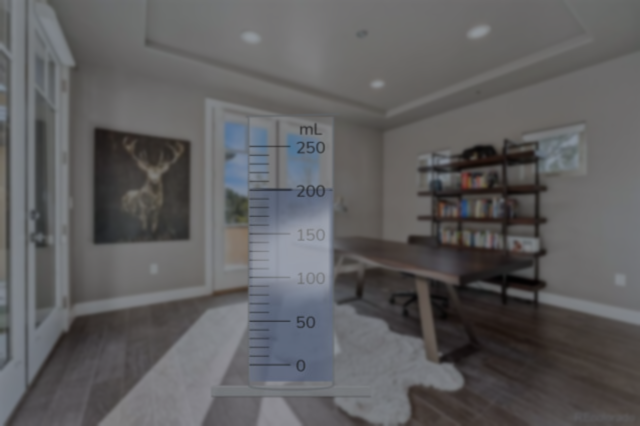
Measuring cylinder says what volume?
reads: 200 mL
